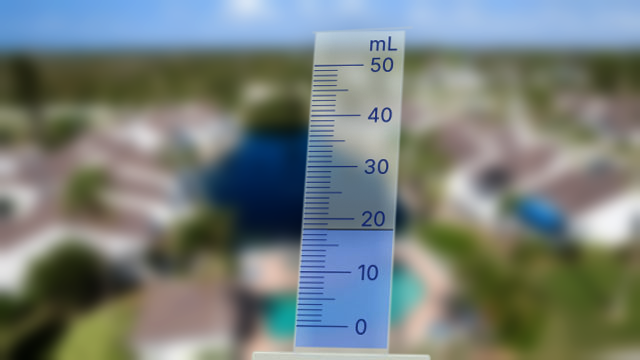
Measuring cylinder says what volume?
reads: 18 mL
